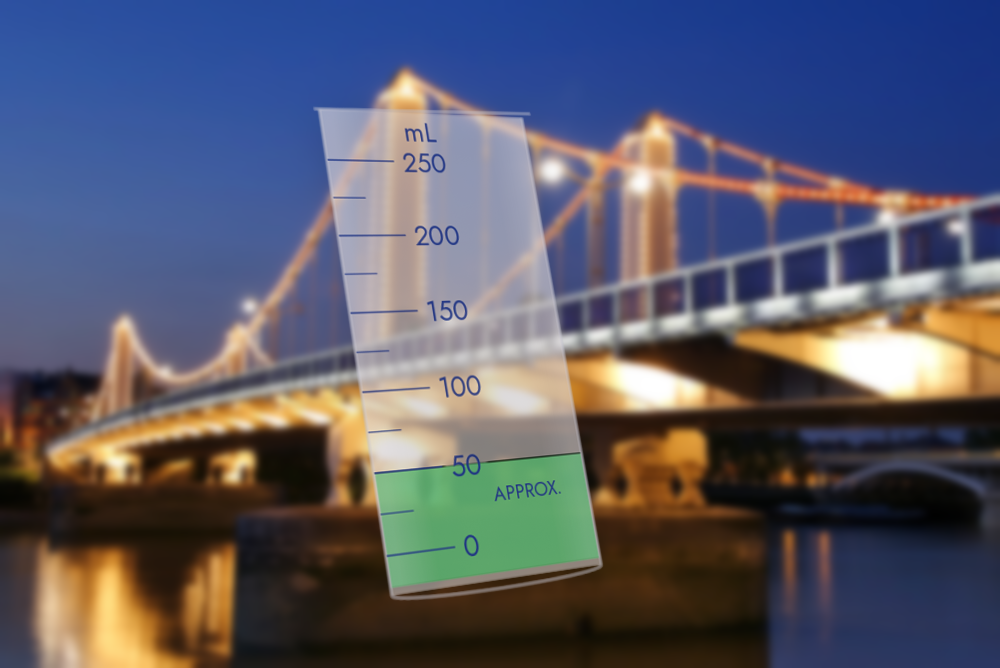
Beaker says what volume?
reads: 50 mL
